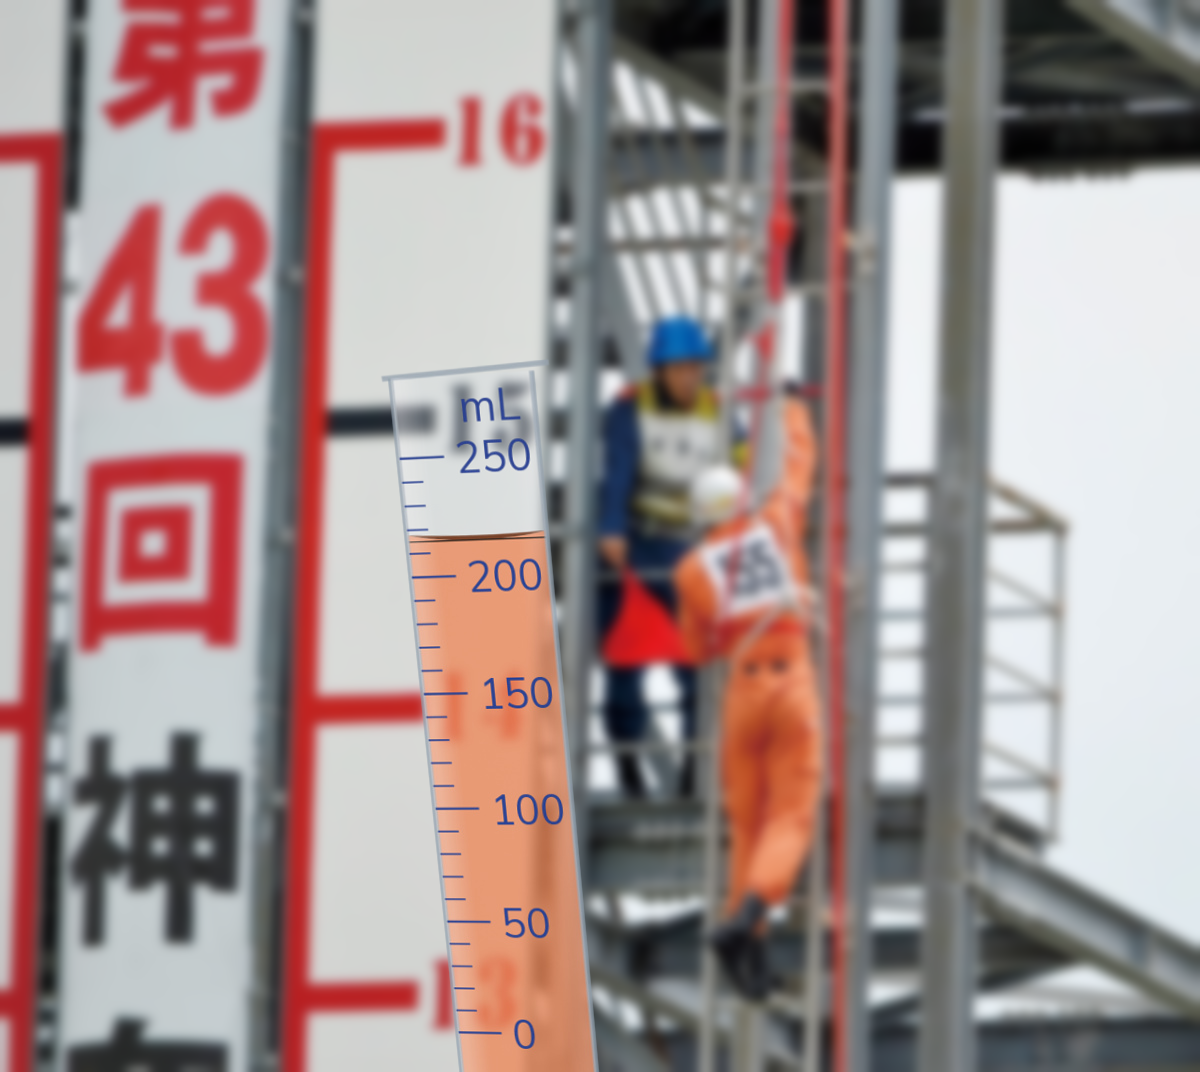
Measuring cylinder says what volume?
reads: 215 mL
